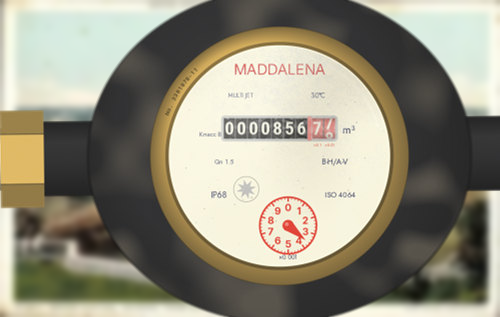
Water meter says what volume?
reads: 856.773 m³
